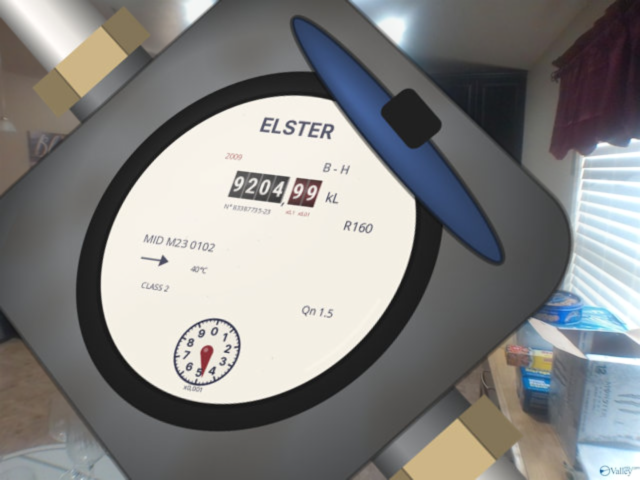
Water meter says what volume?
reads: 9204.994 kL
